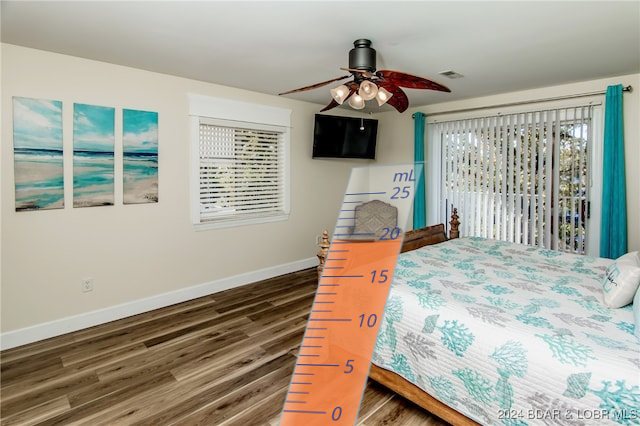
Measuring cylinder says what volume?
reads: 19 mL
